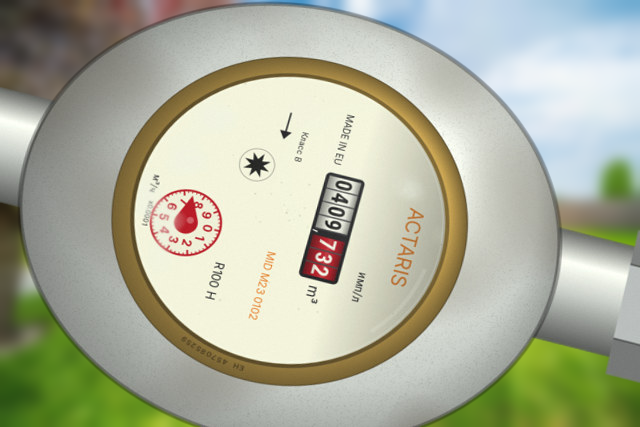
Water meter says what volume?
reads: 409.7327 m³
